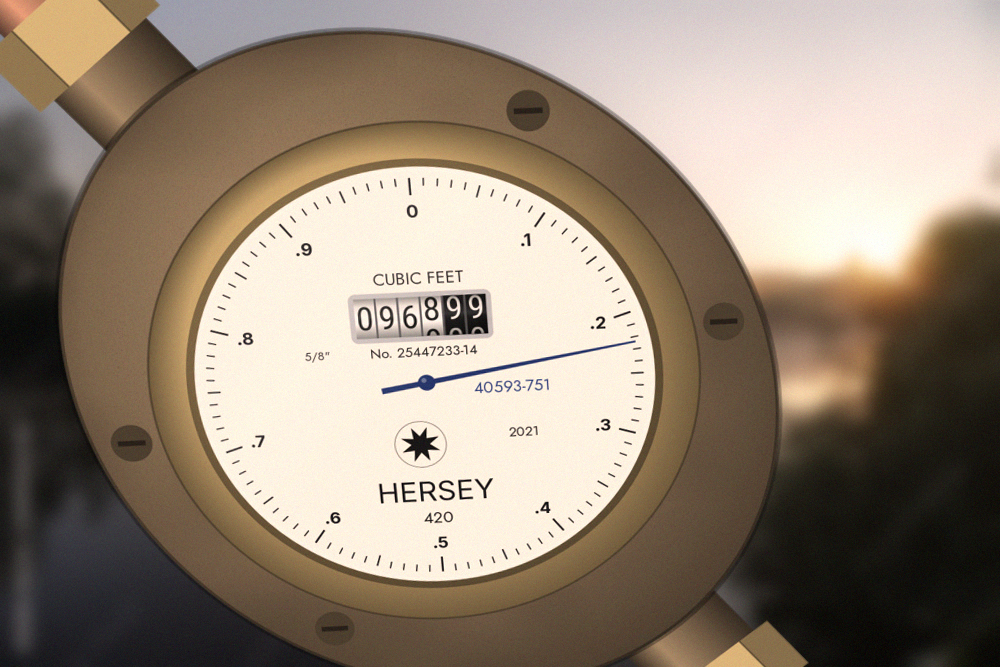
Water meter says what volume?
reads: 96899.22 ft³
